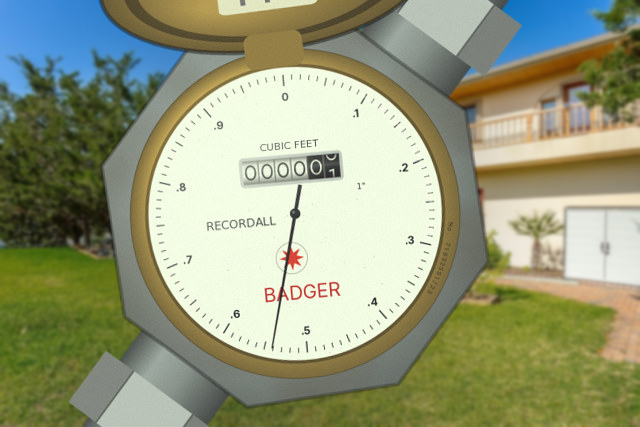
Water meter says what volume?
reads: 0.54 ft³
